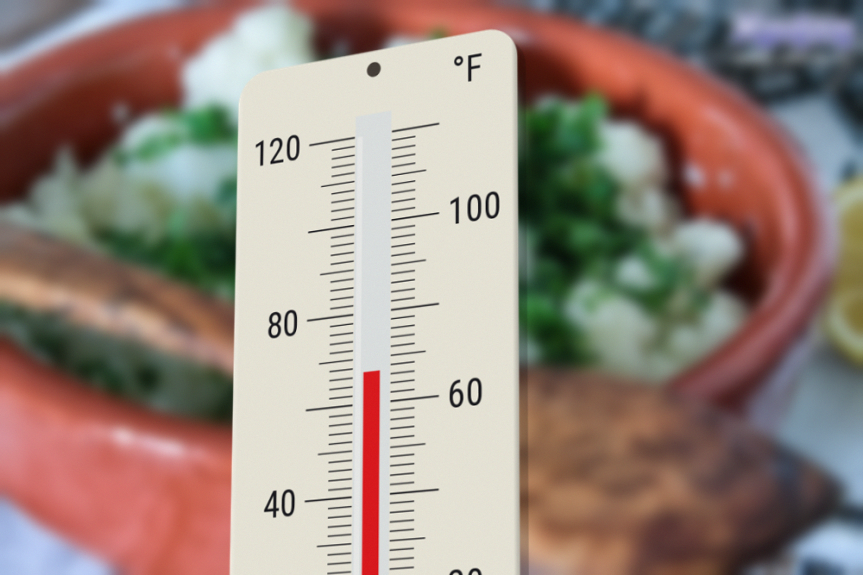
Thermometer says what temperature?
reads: 67 °F
